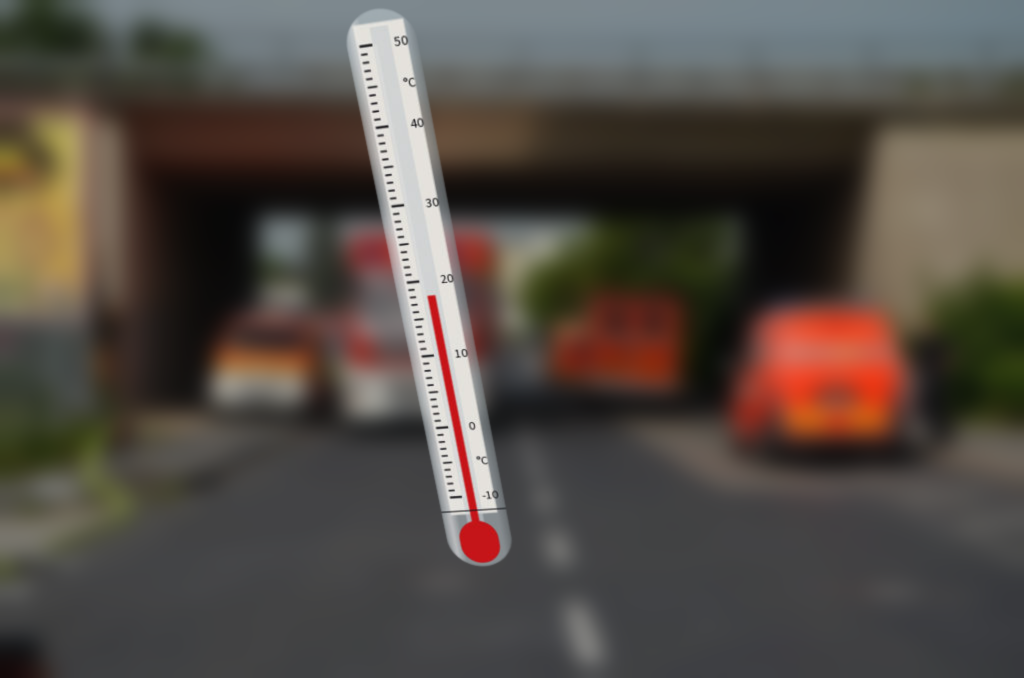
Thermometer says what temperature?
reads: 18 °C
